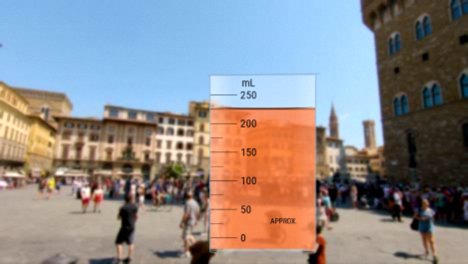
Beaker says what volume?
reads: 225 mL
